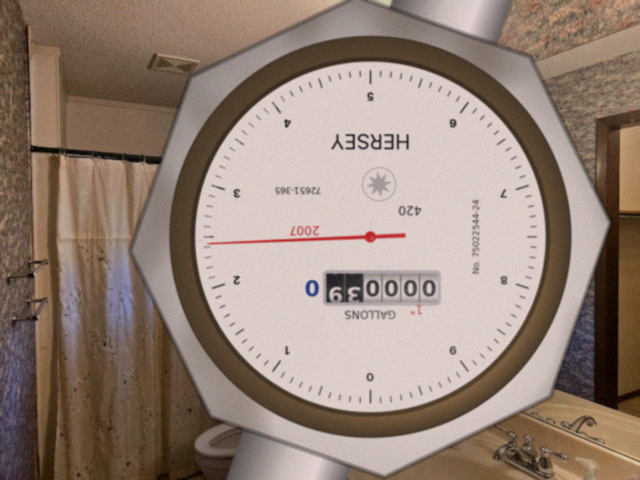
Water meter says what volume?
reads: 392.4 gal
